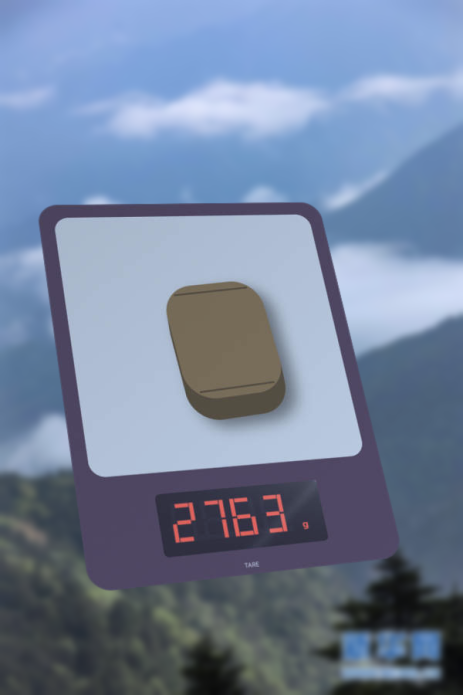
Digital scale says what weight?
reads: 2763 g
